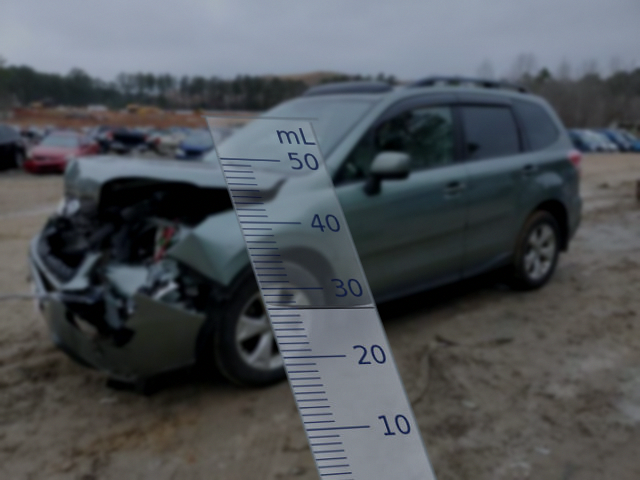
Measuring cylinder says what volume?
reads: 27 mL
